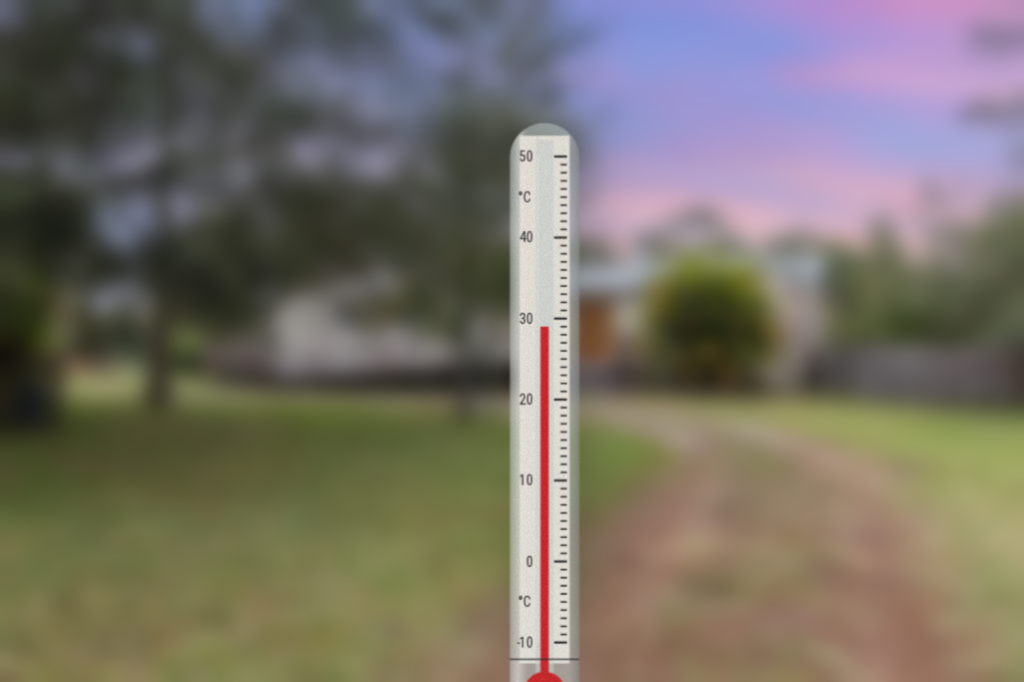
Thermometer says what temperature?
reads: 29 °C
